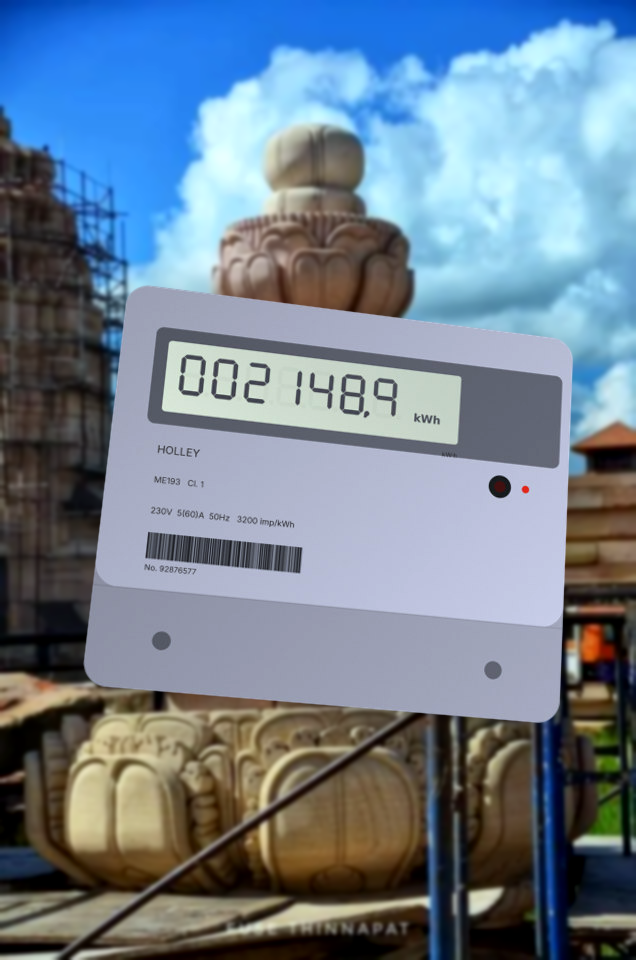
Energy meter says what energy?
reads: 2148.9 kWh
